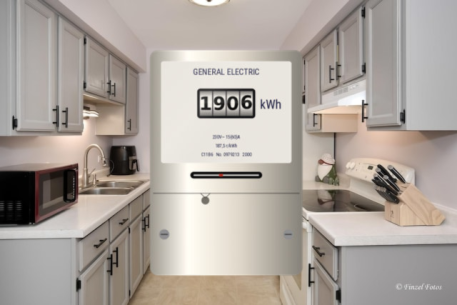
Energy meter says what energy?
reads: 1906 kWh
